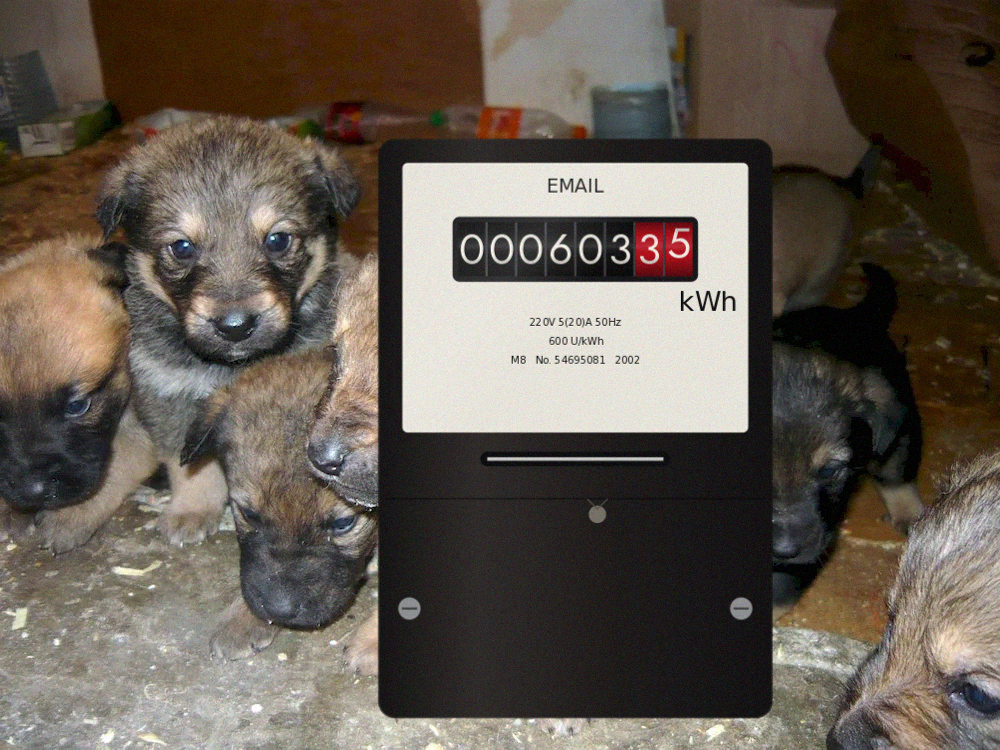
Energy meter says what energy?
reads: 603.35 kWh
